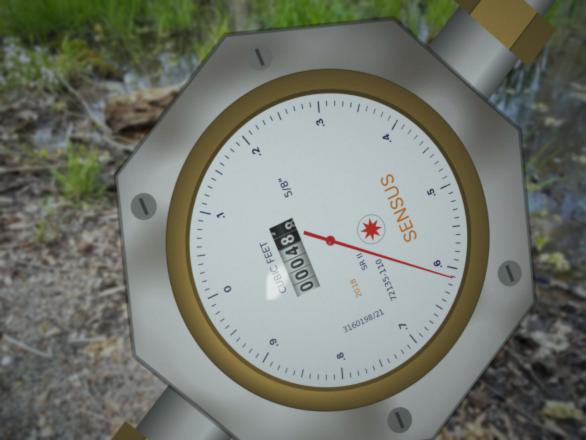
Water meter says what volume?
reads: 487.61 ft³
